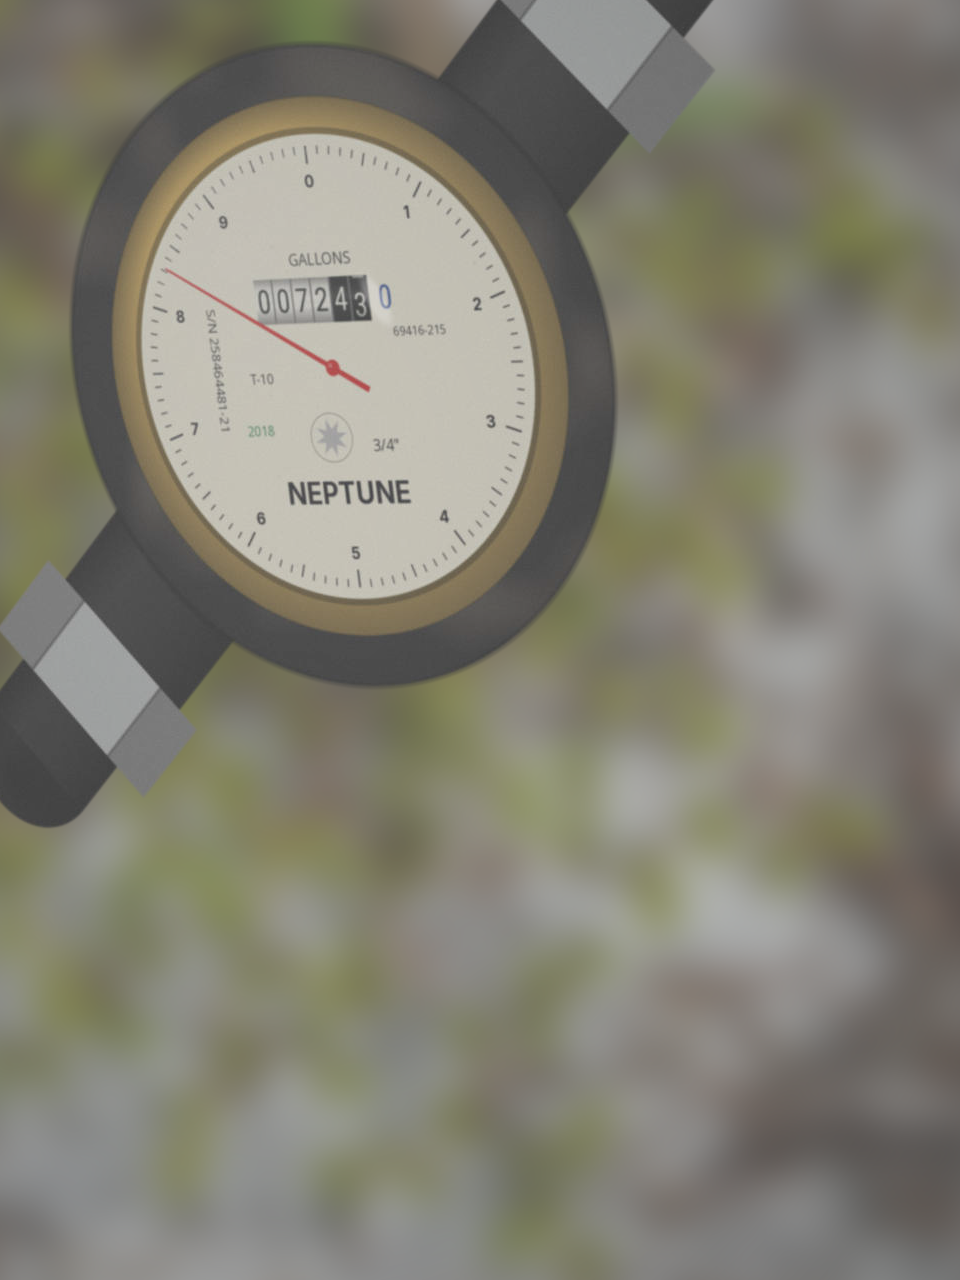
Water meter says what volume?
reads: 72428.3 gal
